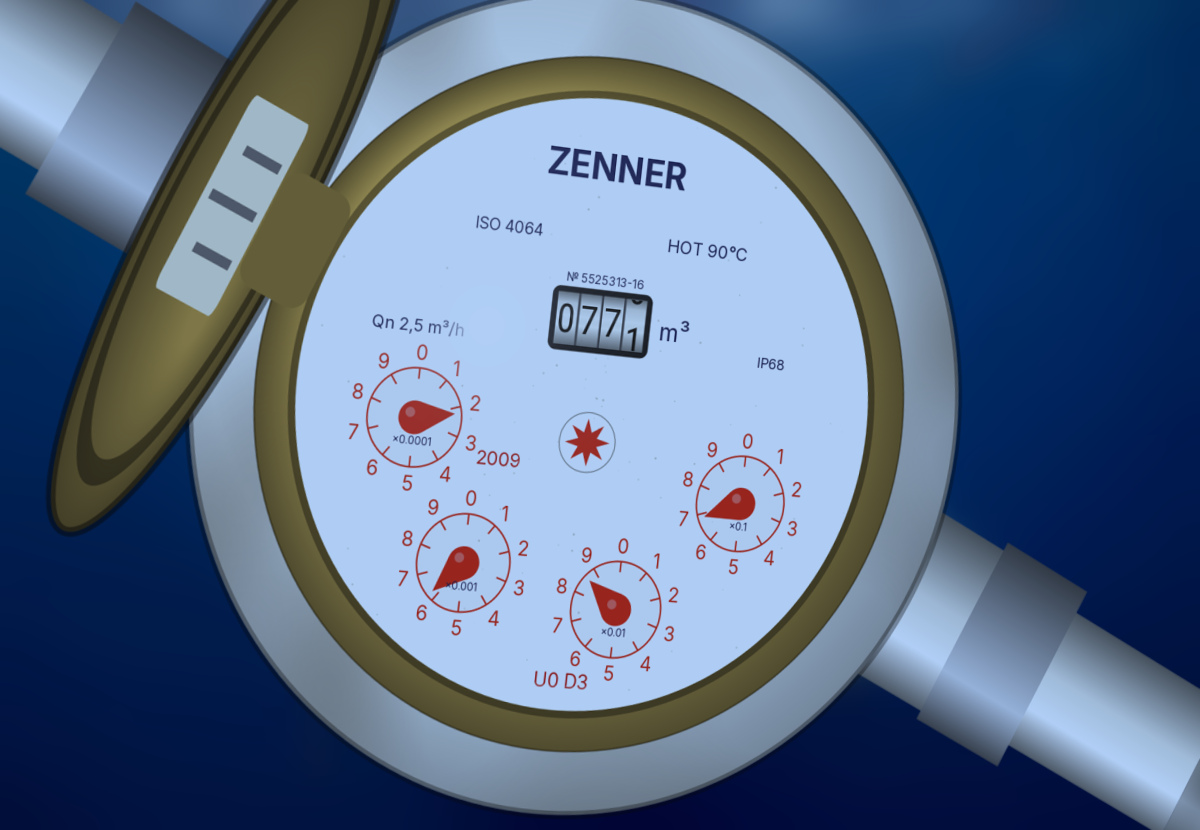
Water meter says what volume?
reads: 770.6862 m³
